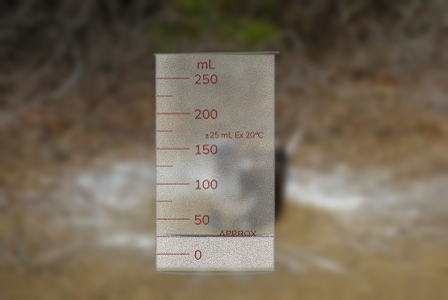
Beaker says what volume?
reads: 25 mL
